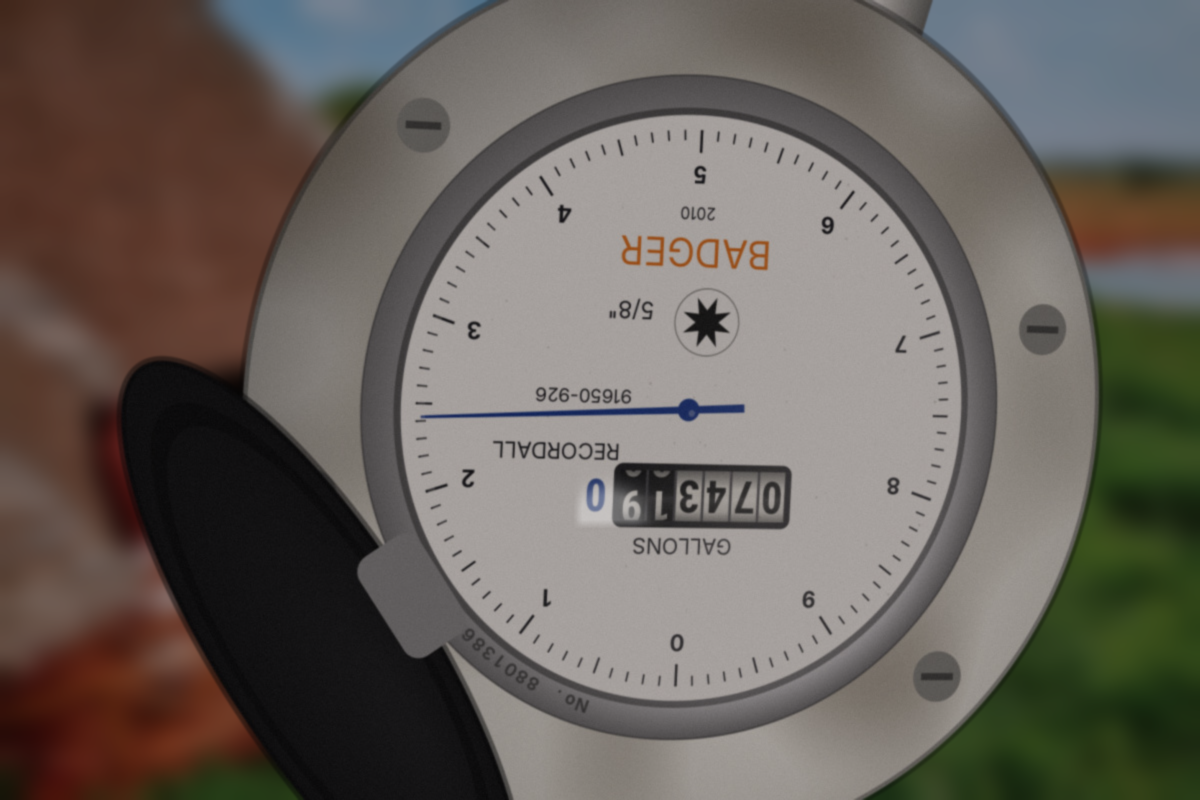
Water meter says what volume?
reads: 743192.4 gal
